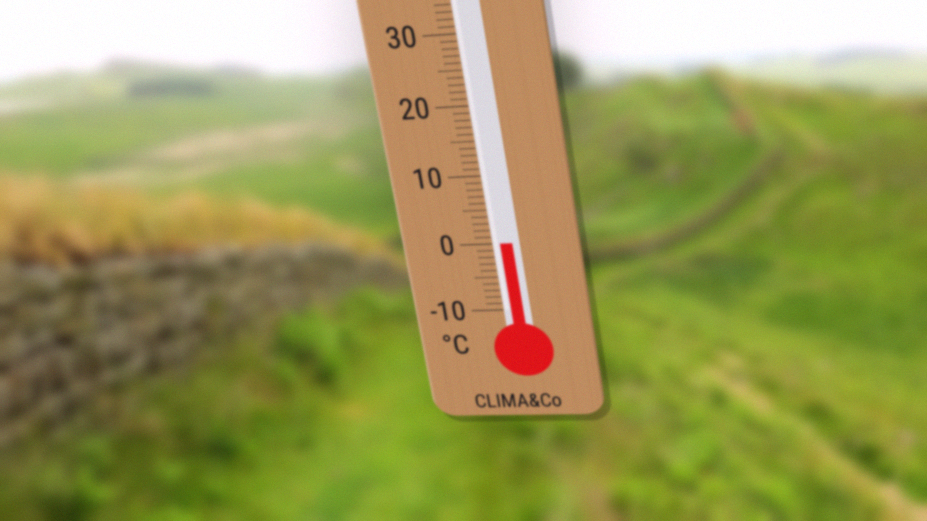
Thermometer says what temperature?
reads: 0 °C
